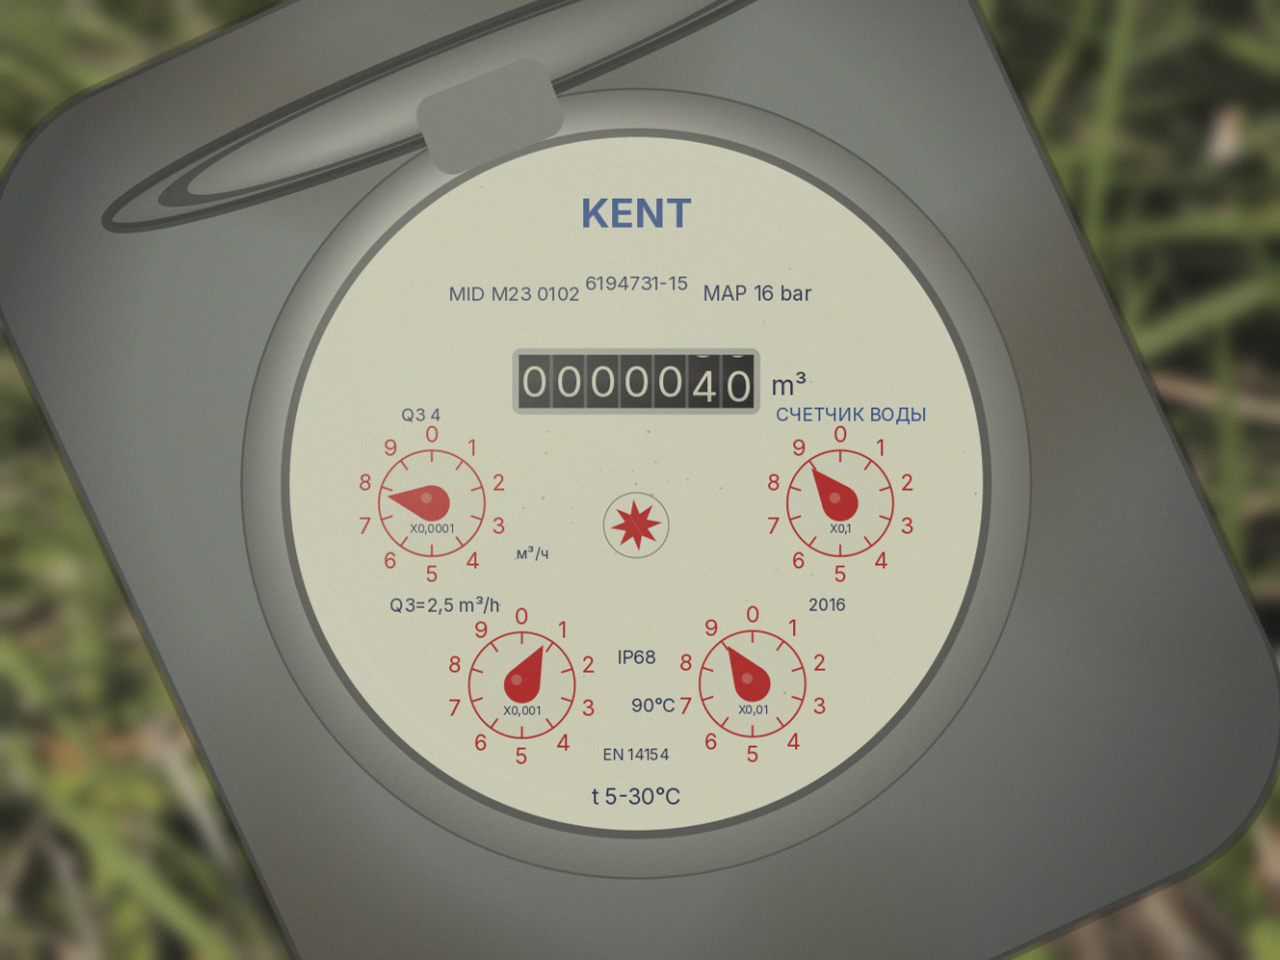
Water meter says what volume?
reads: 39.8907 m³
